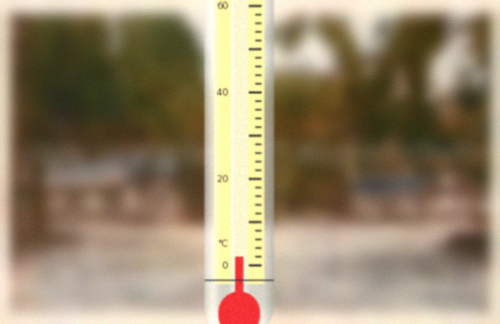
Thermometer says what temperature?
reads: 2 °C
